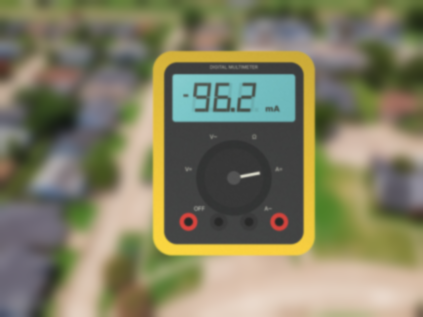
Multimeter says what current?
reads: -96.2 mA
